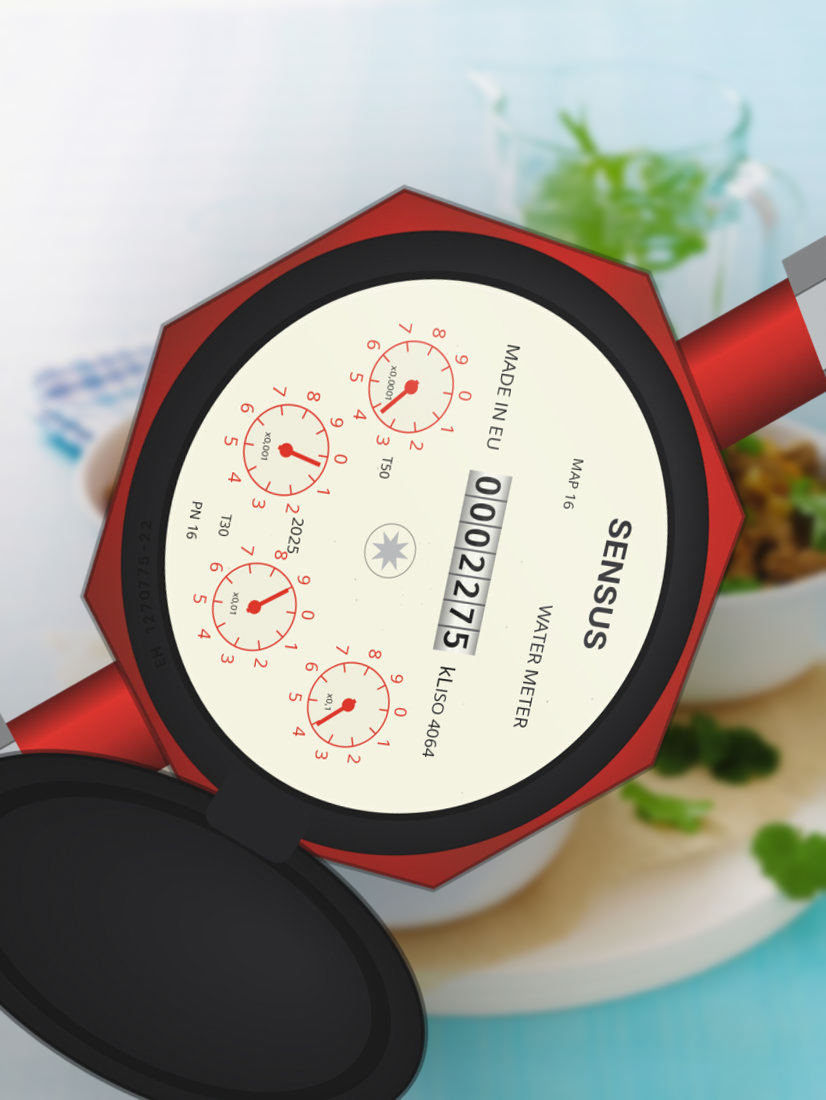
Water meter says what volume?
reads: 2275.3903 kL
